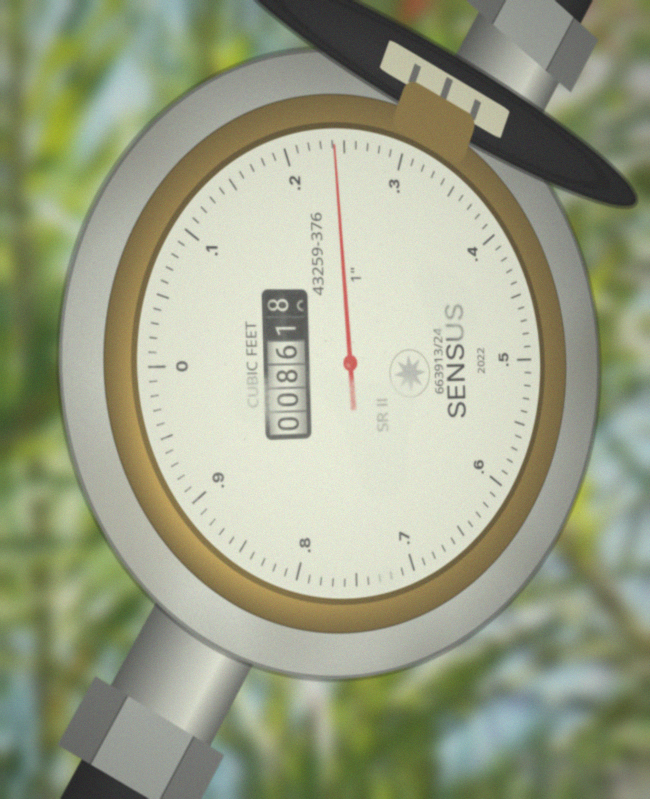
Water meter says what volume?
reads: 8618.24 ft³
